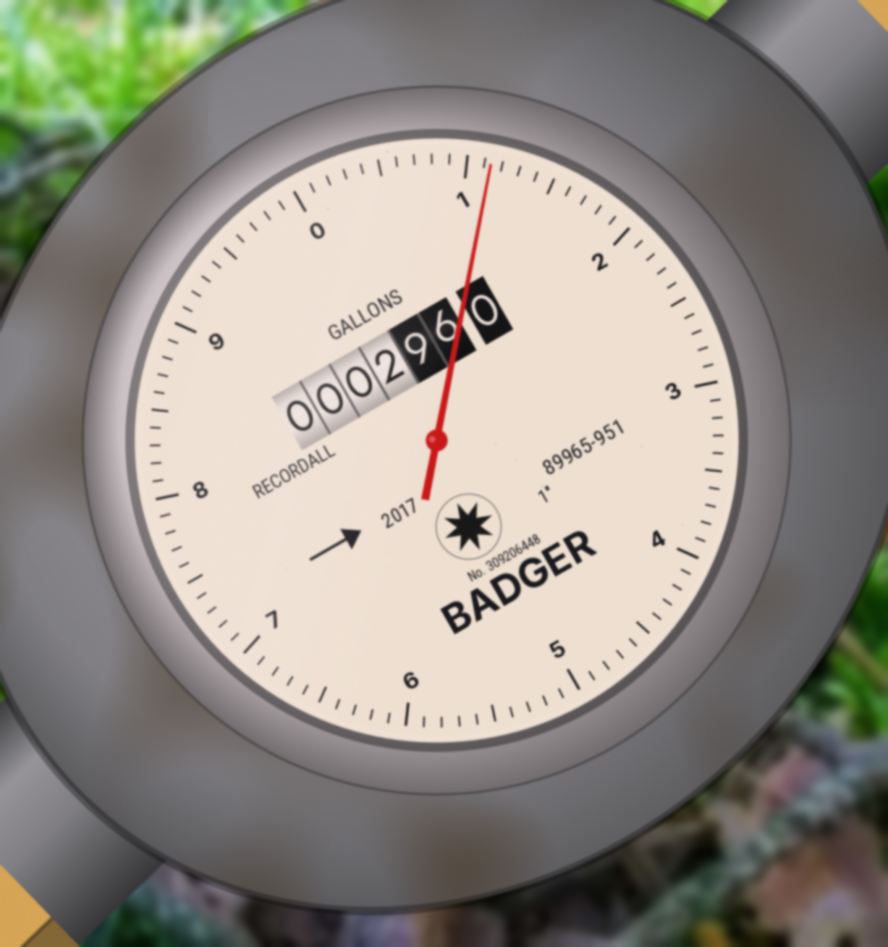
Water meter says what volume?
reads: 2961.1 gal
